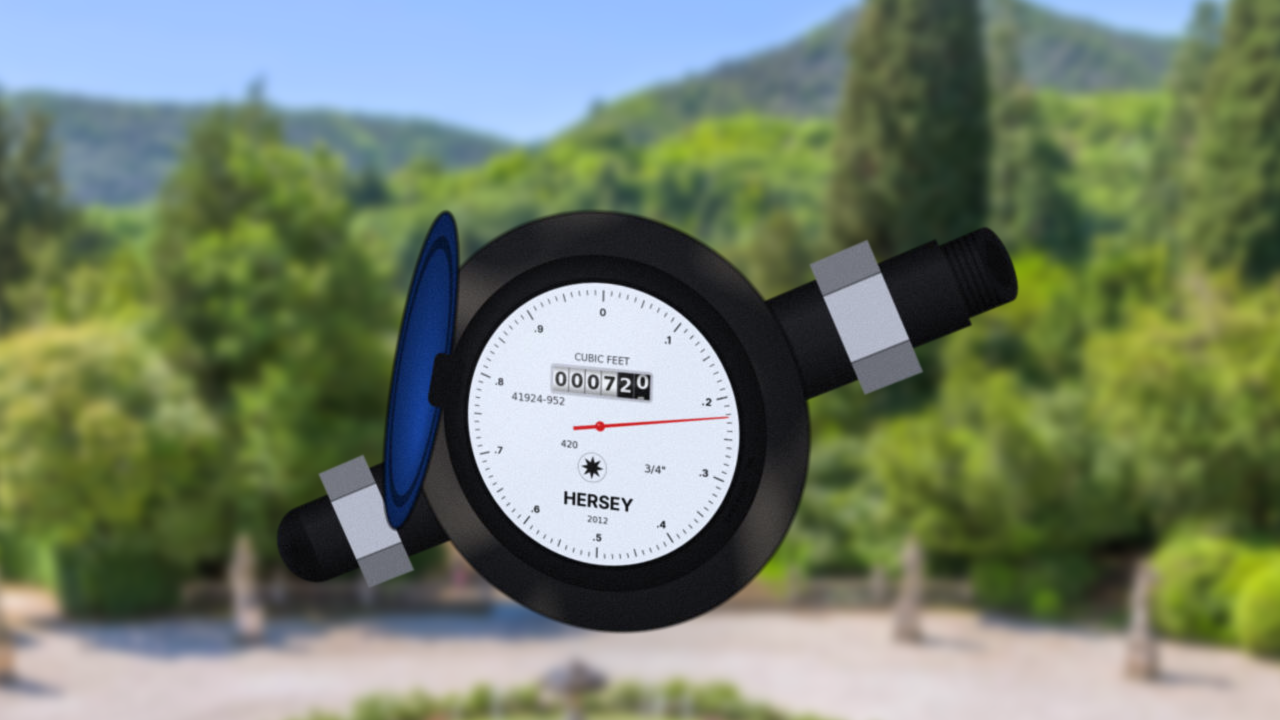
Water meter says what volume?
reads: 720.22 ft³
